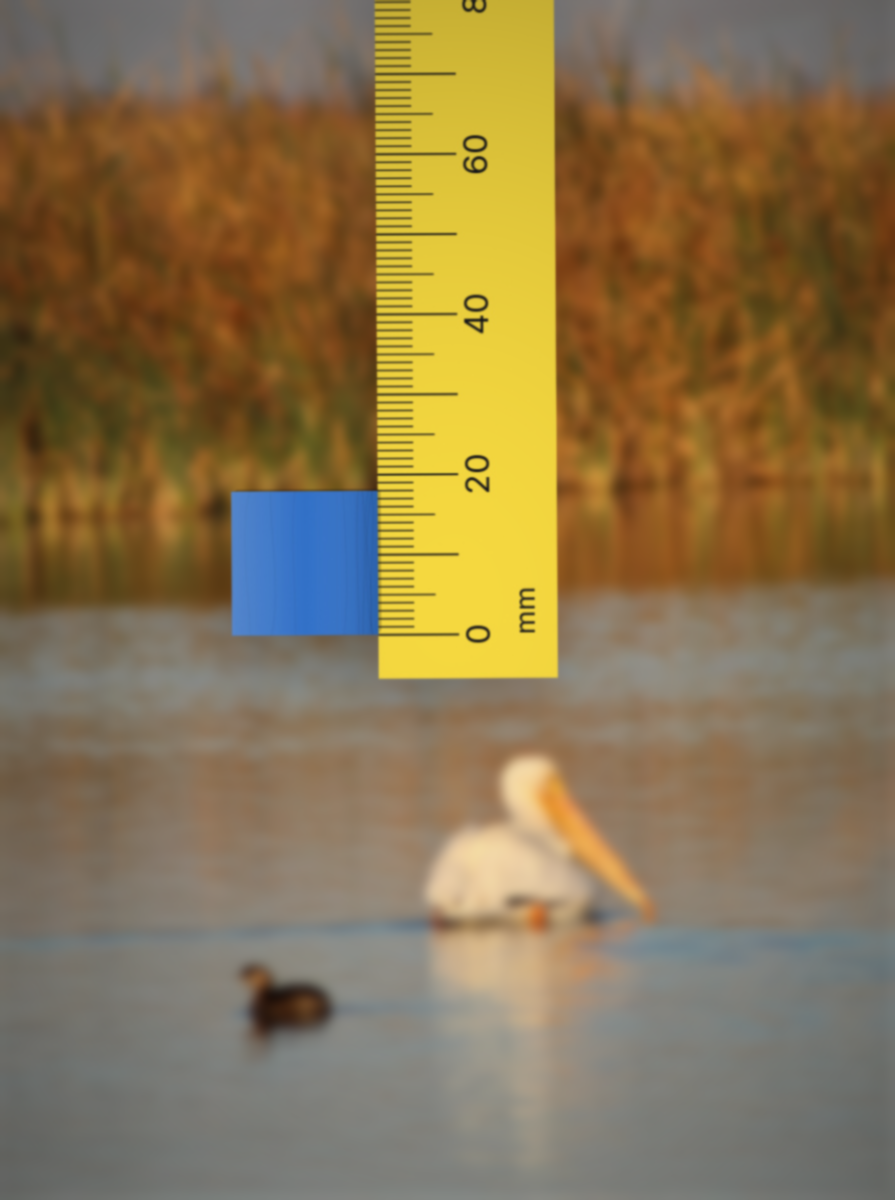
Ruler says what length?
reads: 18 mm
